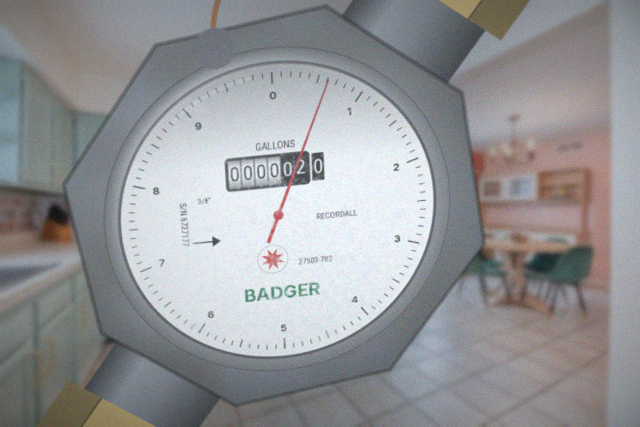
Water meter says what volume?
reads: 20.6 gal
